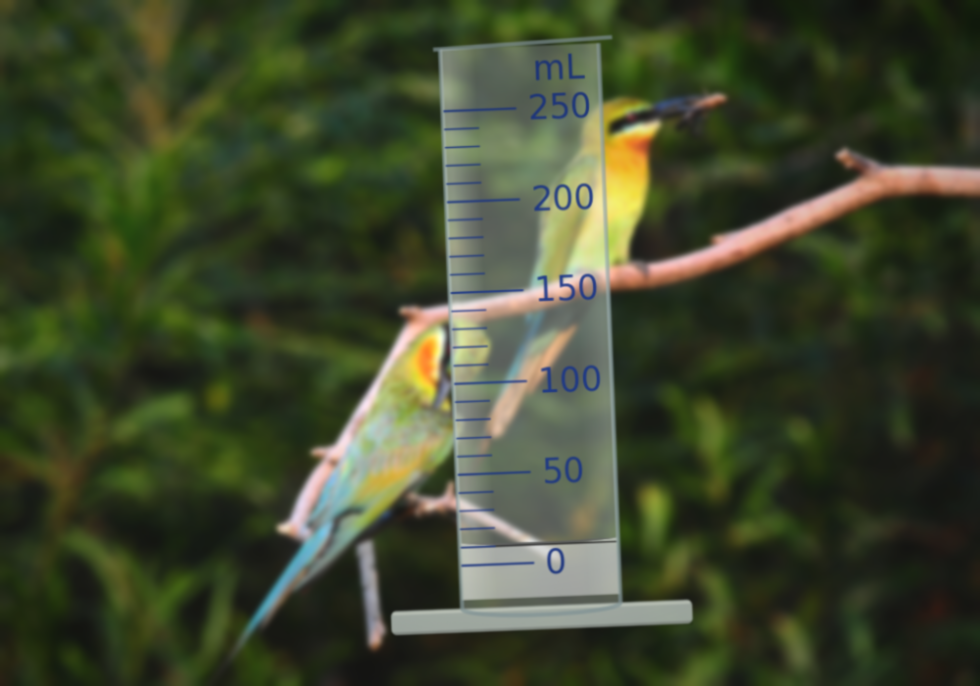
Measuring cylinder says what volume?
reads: 10 mL
